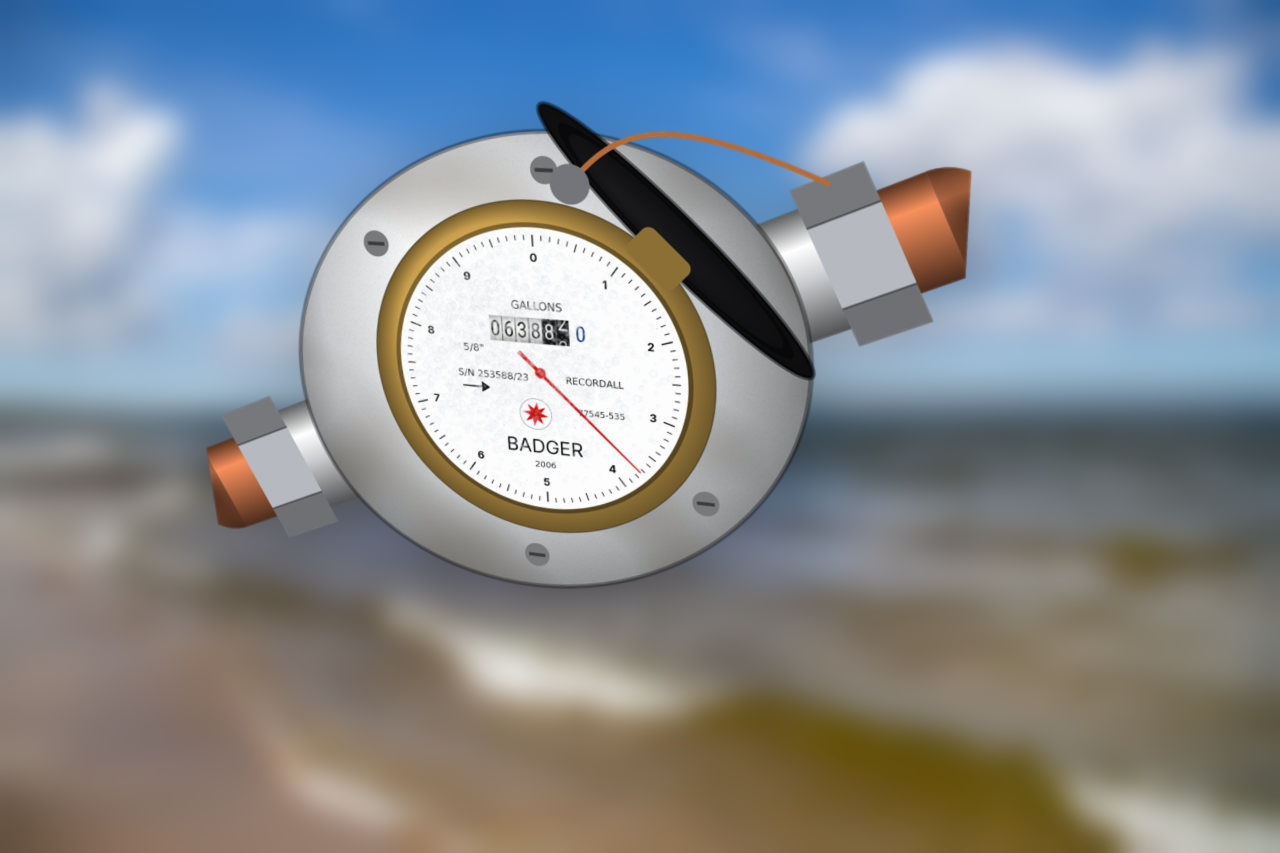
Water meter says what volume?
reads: 638823.7 gal
